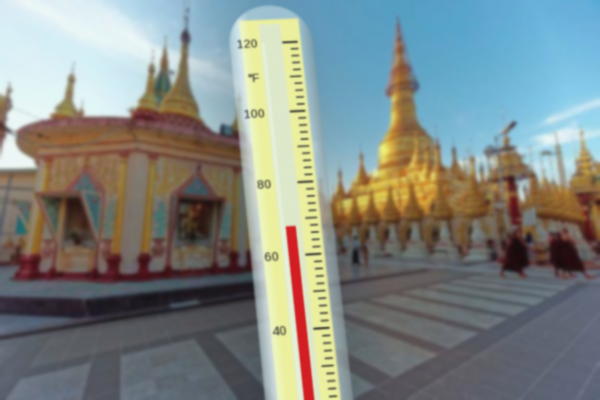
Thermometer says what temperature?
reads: 68 °F
